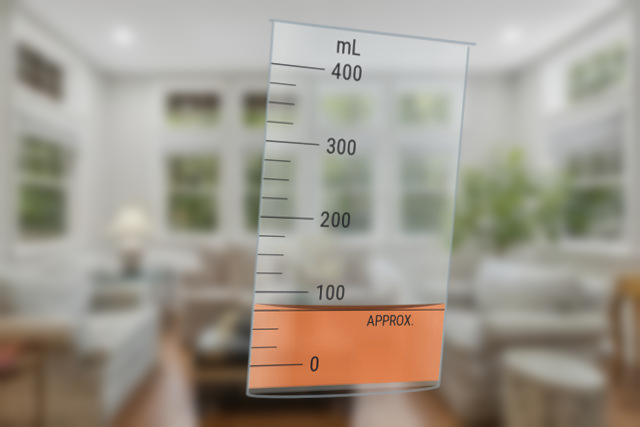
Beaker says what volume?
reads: 75 mL
